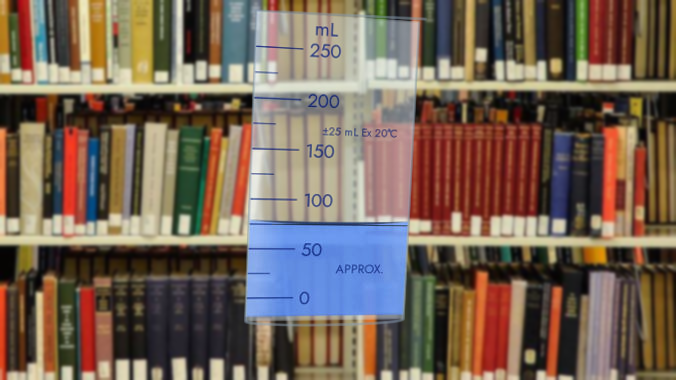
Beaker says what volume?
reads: 75 mL
